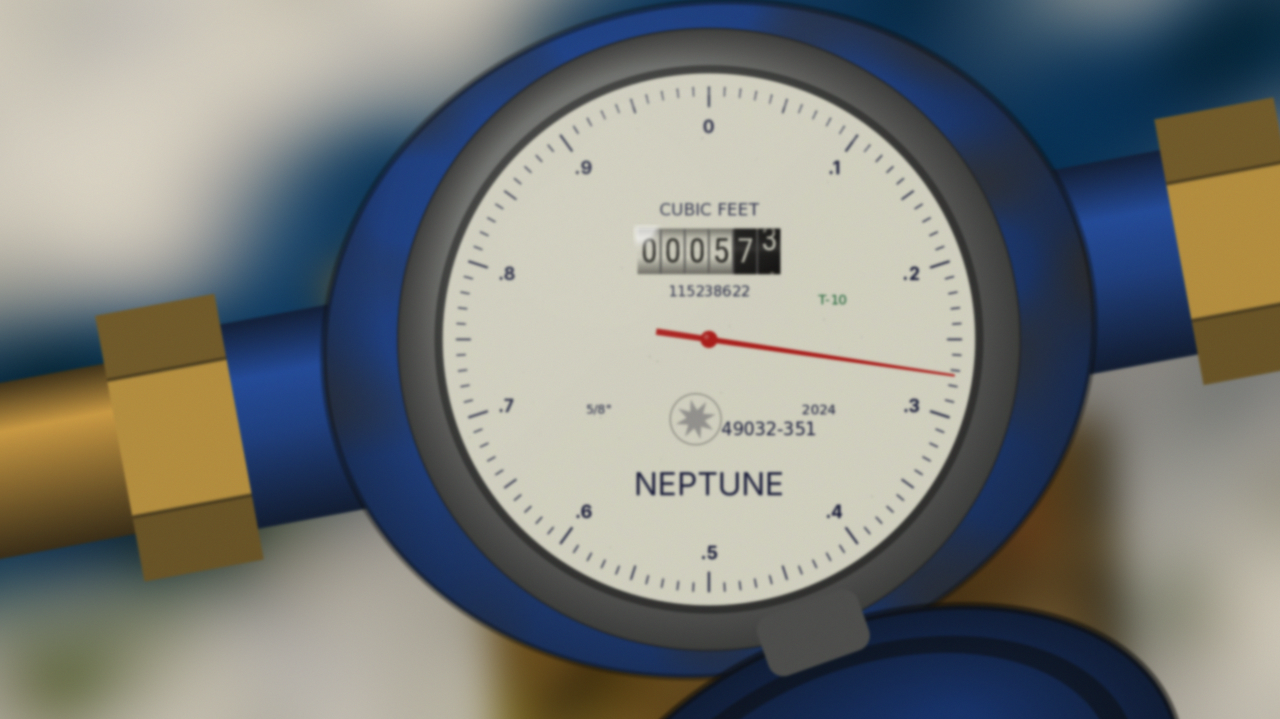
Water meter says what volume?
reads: 573.27 ft³
